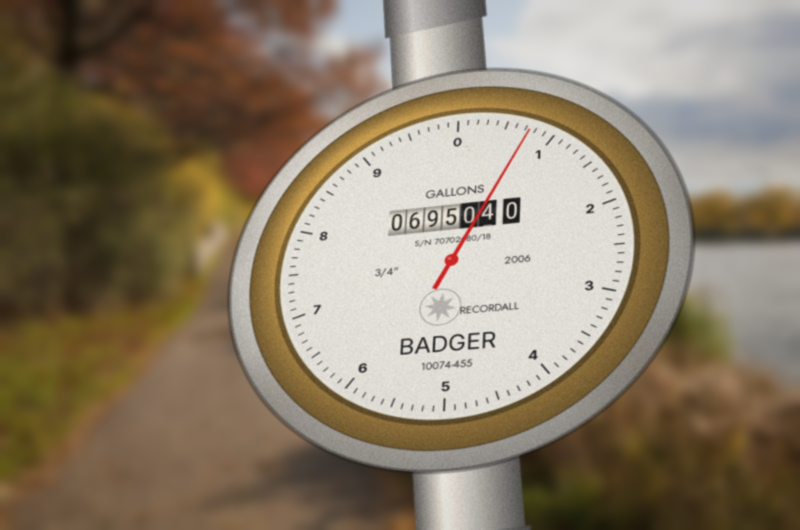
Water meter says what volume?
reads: 695040.7 gal
